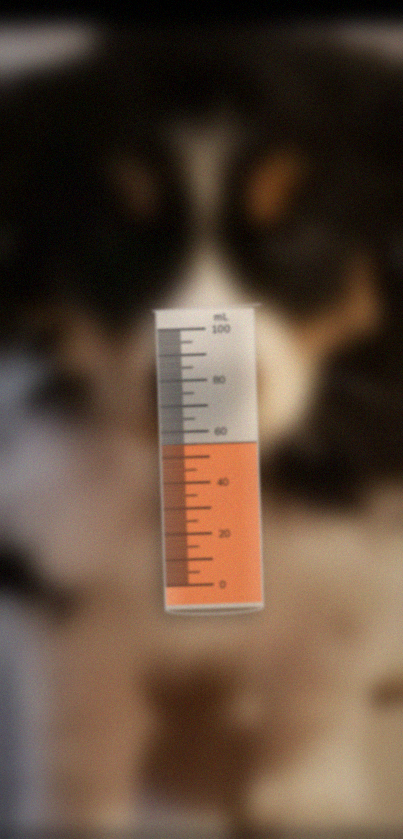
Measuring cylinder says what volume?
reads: 55 mL
